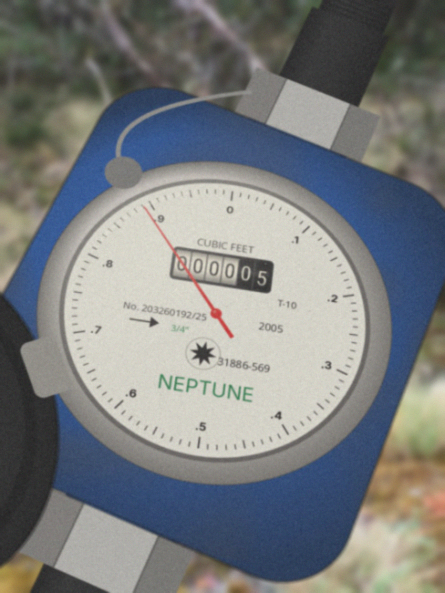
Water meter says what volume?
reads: 4.89 ft³
